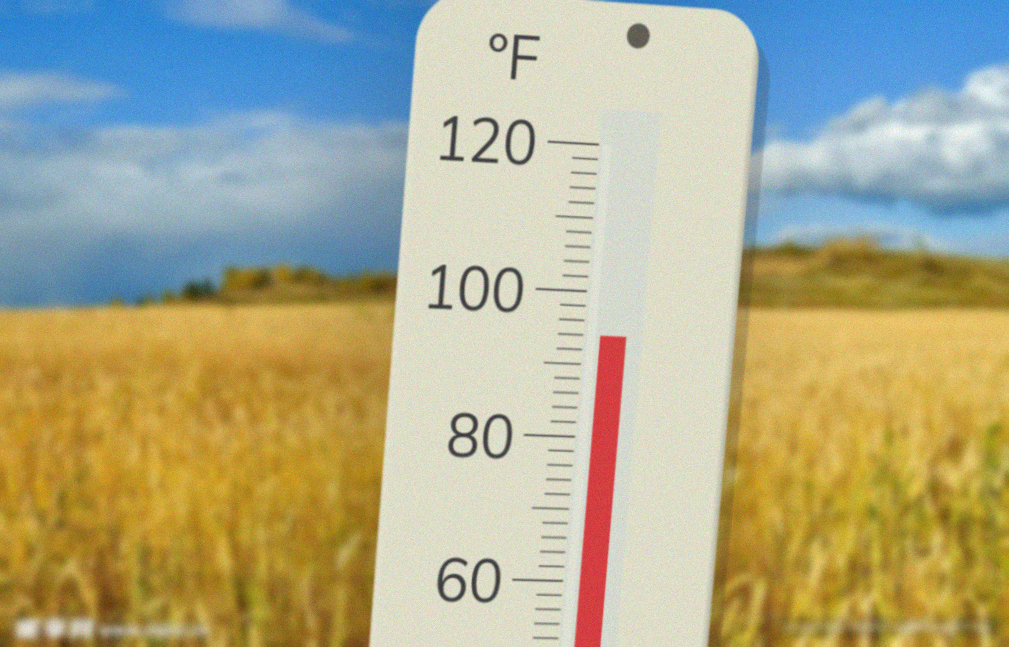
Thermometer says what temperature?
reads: 94 °F
